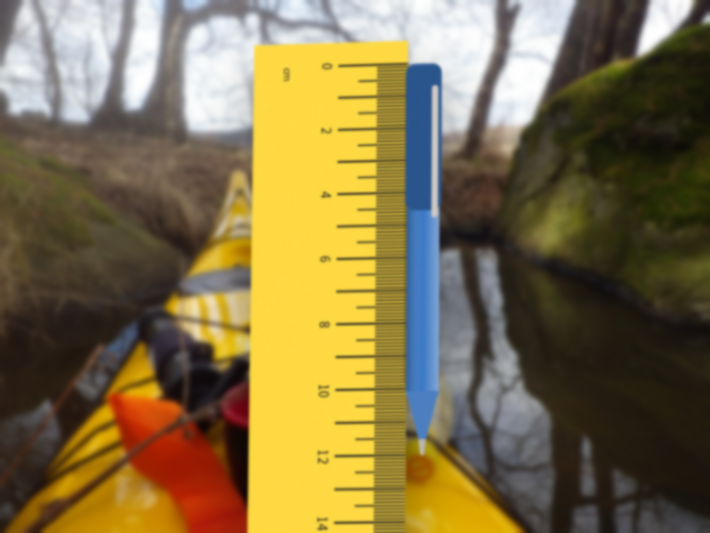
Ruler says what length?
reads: 12 cm
